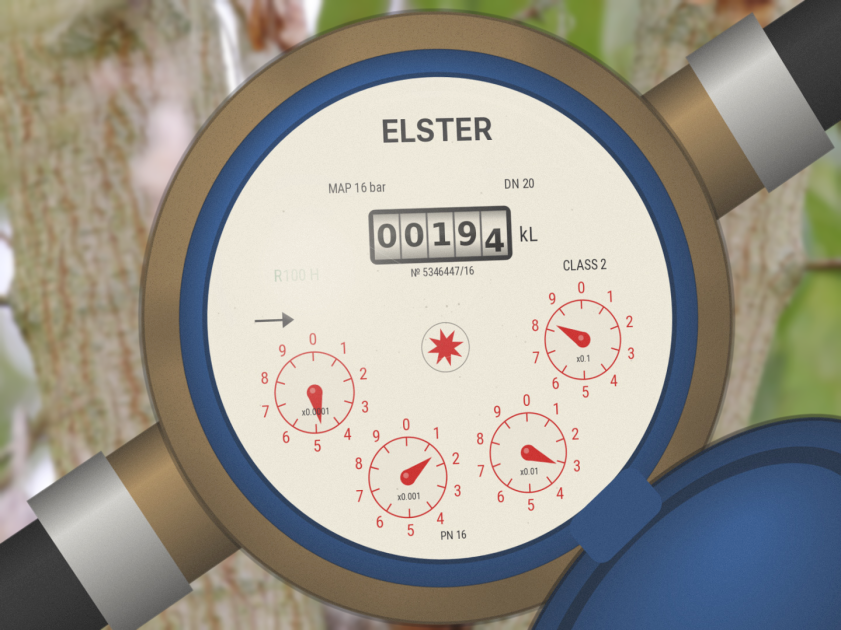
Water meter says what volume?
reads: 193.8314 kL
